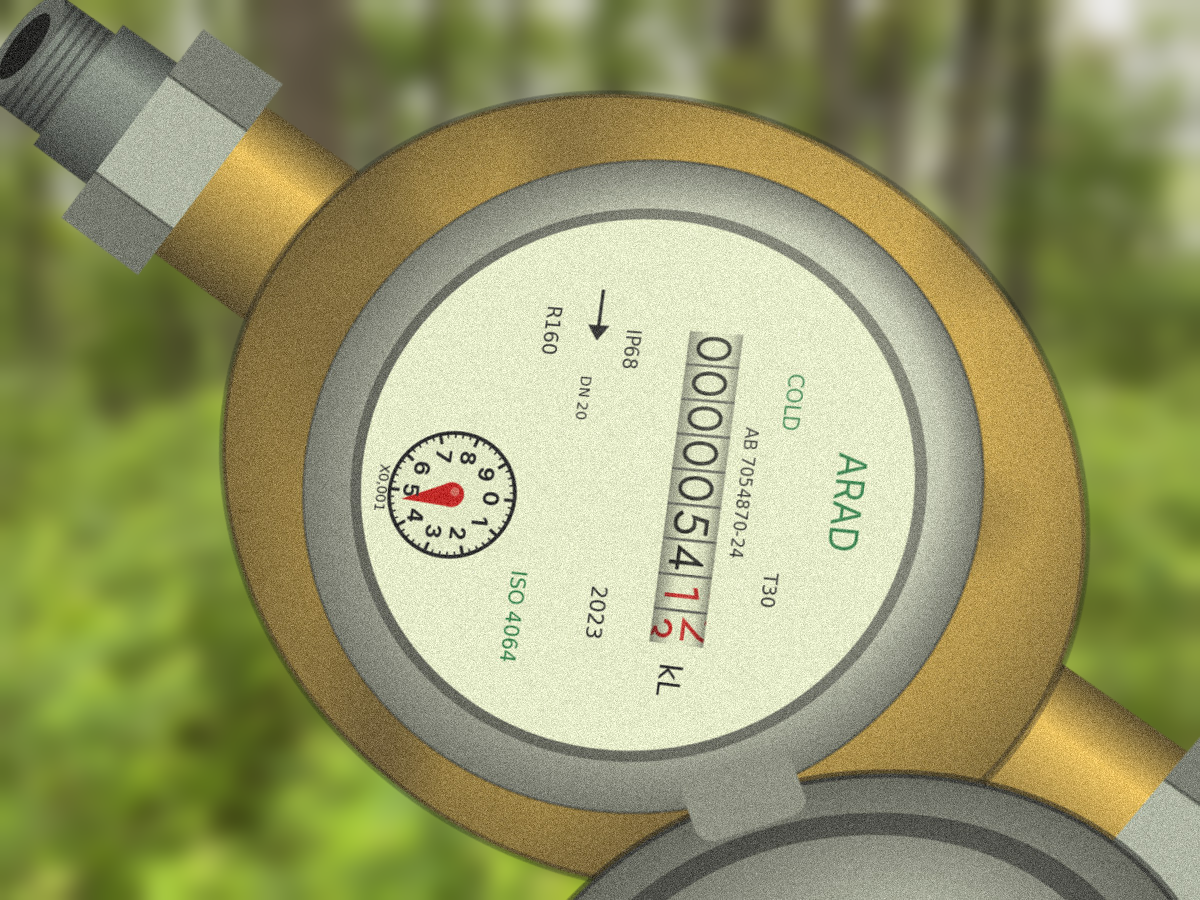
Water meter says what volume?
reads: 54.124 kL
